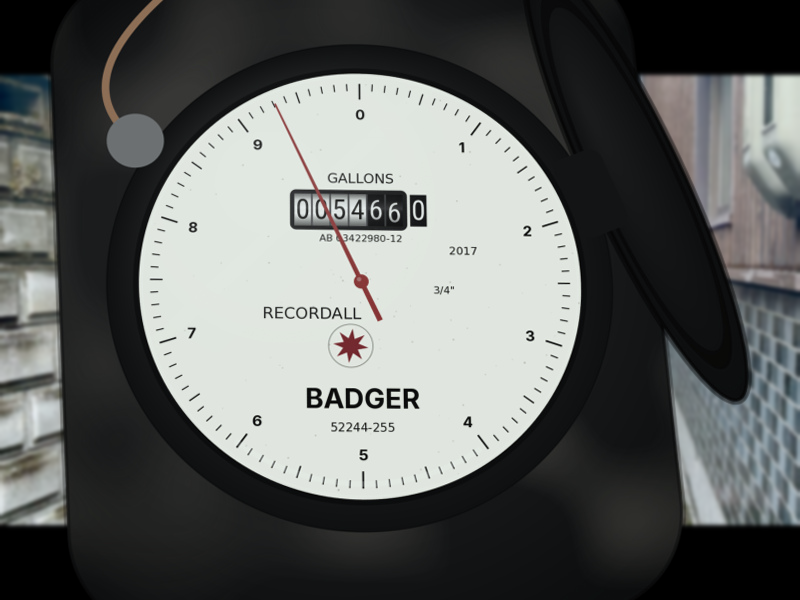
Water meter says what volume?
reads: 54659.3 gal
